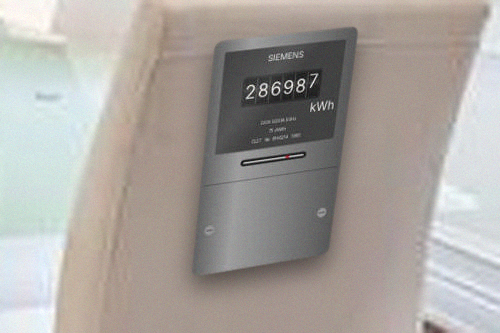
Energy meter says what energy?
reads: 286987 kWh
